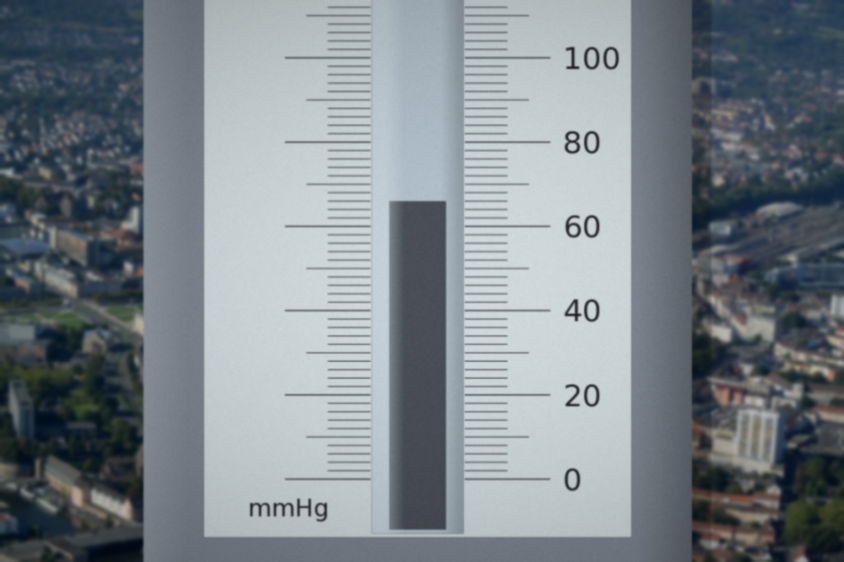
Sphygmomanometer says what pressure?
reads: 66 mmHg
